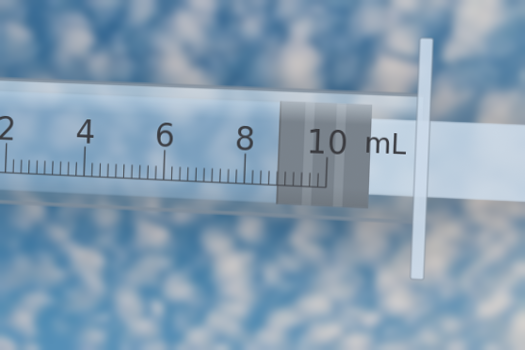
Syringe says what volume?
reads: 8.8 mL
